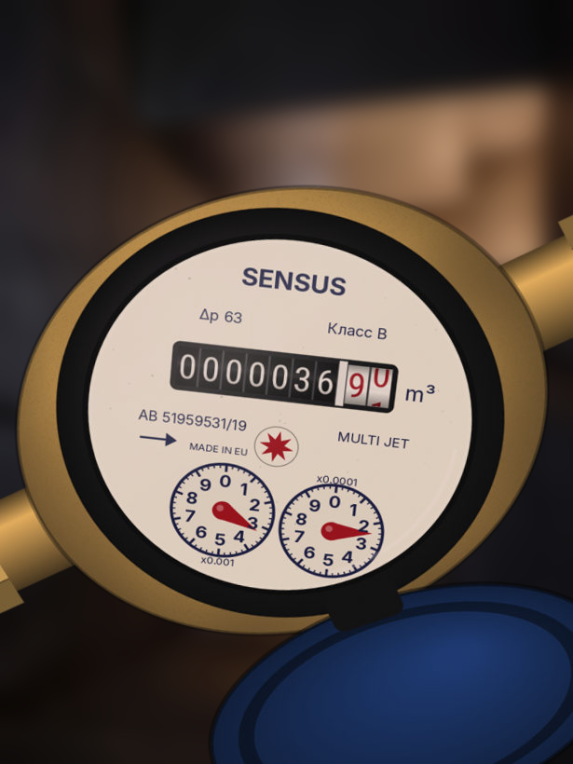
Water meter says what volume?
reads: 36.9032 m³
